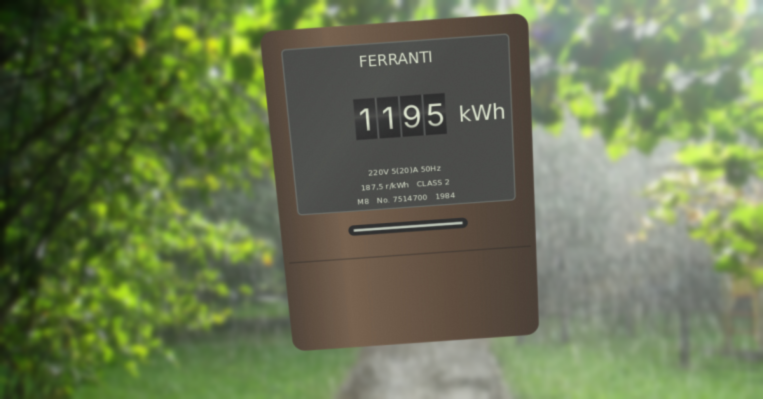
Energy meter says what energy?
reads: 1195 kWh
